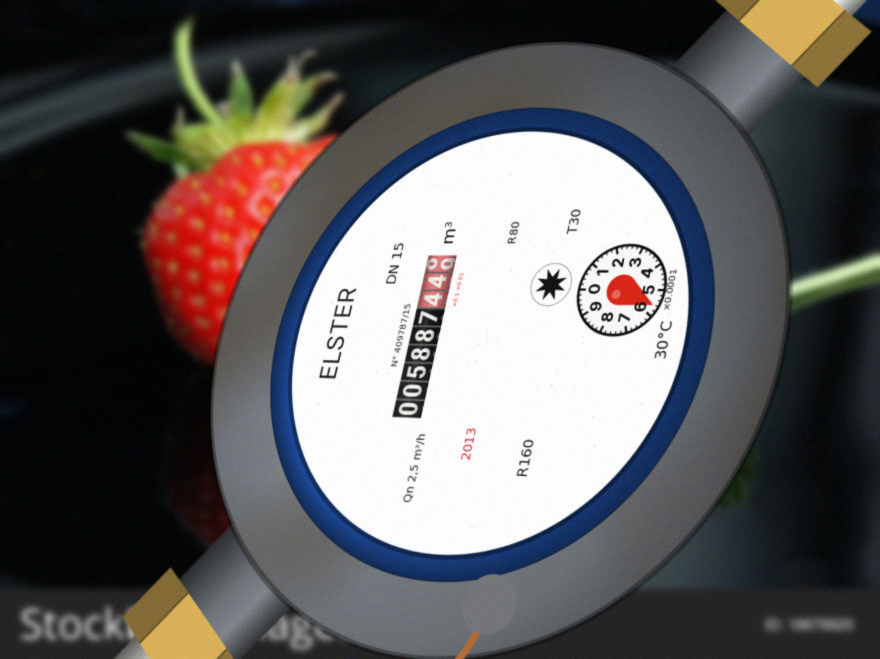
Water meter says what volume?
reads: 5887.4485 m³
